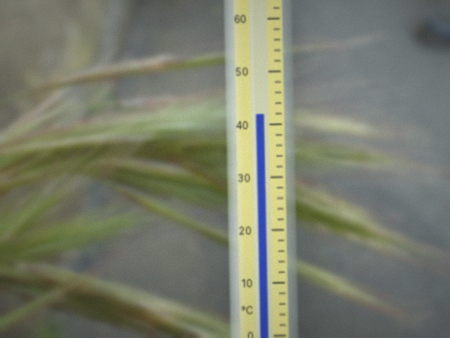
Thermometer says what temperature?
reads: 42 °C
